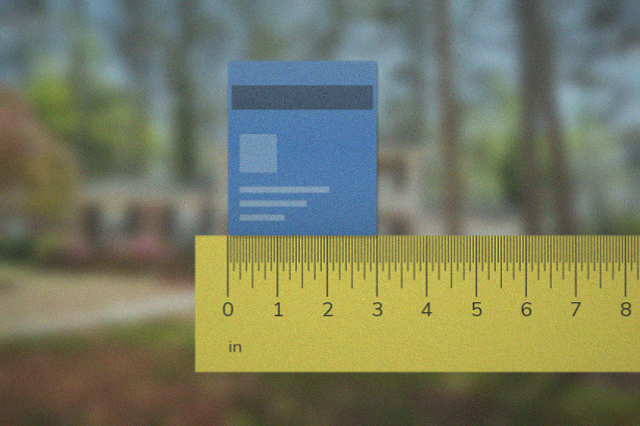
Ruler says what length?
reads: 3 in
